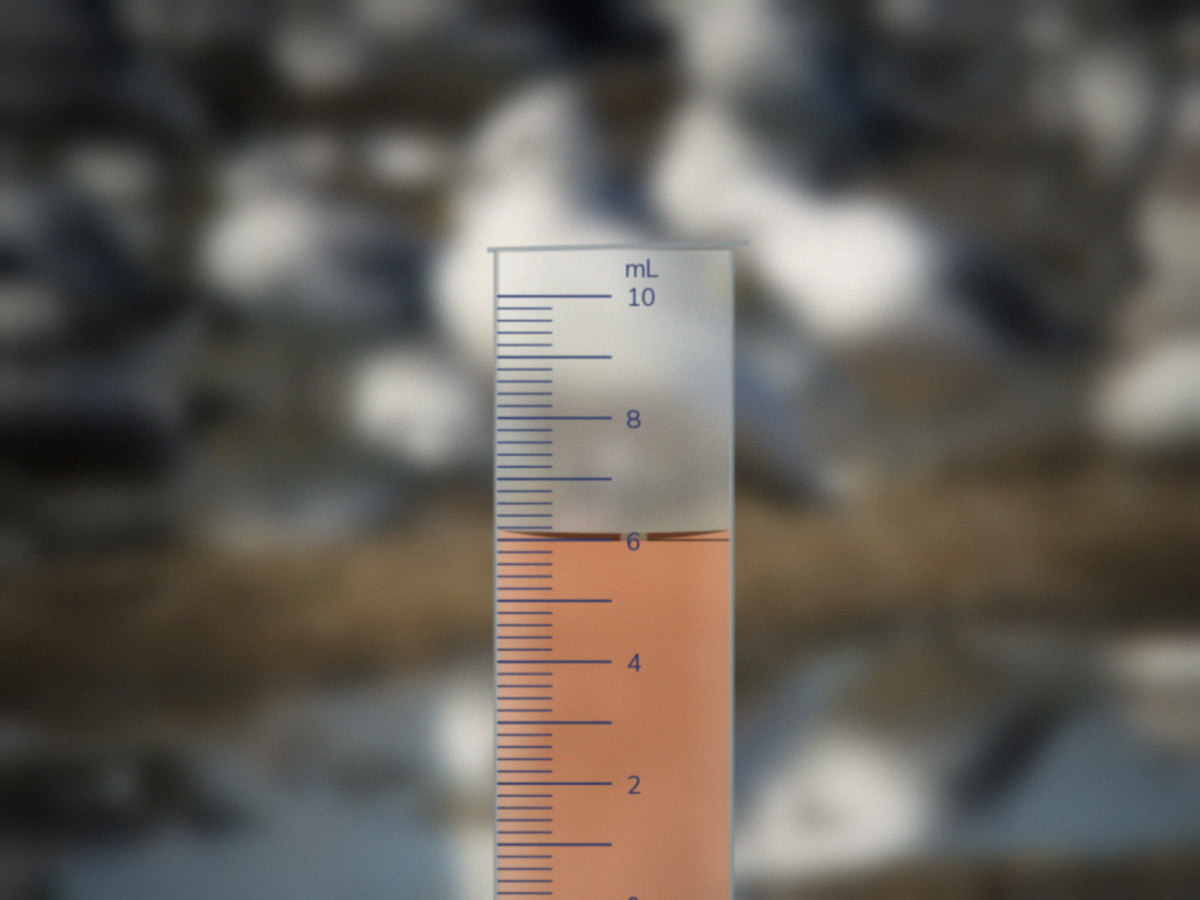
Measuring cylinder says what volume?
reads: 6 mL
